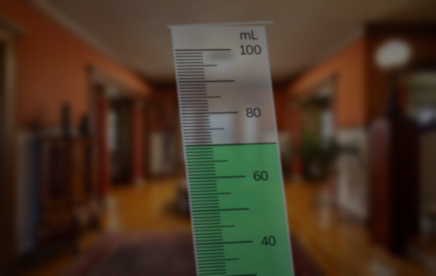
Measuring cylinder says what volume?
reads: 70 mL
